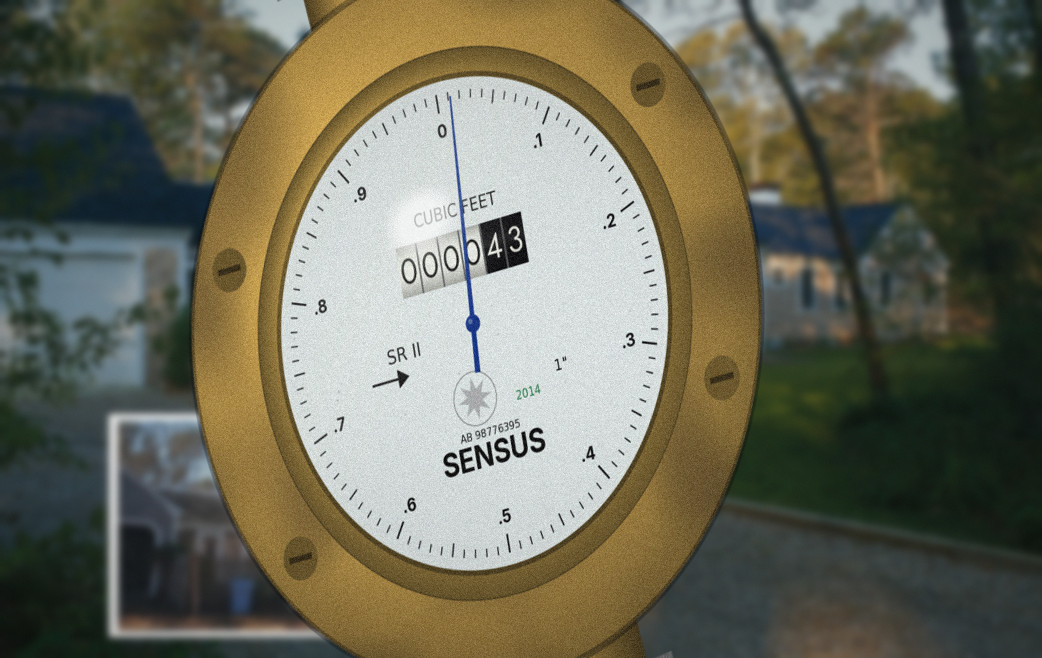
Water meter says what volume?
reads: 43.01 ft³
